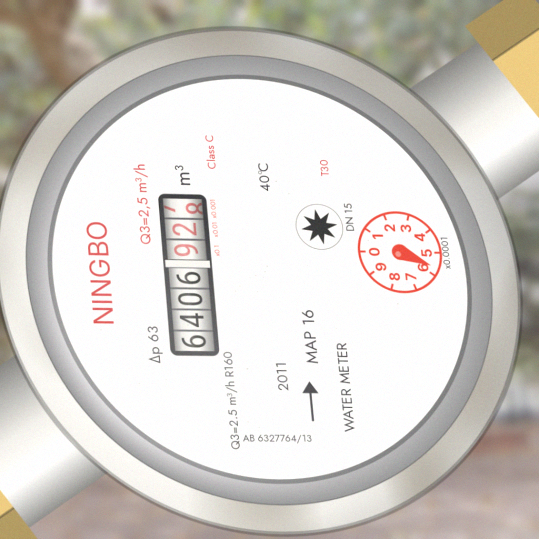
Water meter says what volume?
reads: 6406.9275 m³
